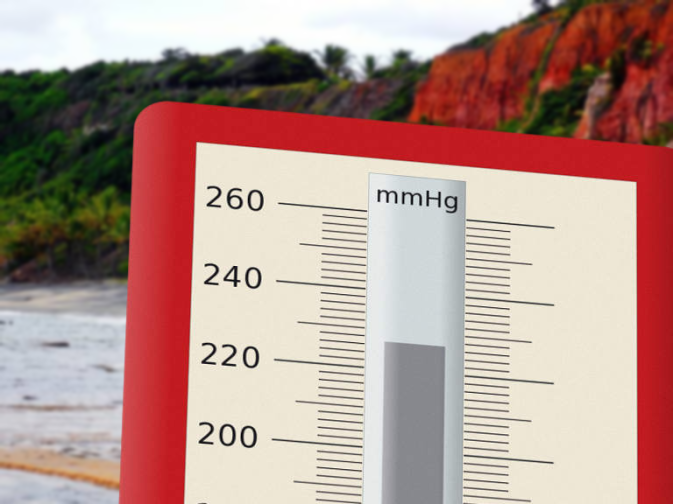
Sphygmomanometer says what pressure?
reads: 227 mmHg
